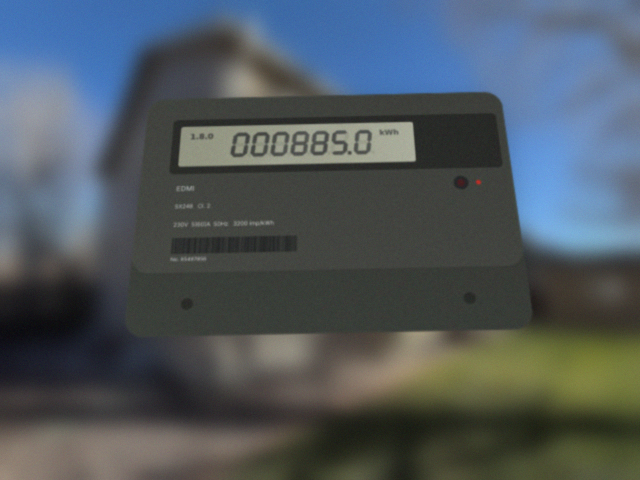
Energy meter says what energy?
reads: 885.0 kWh
